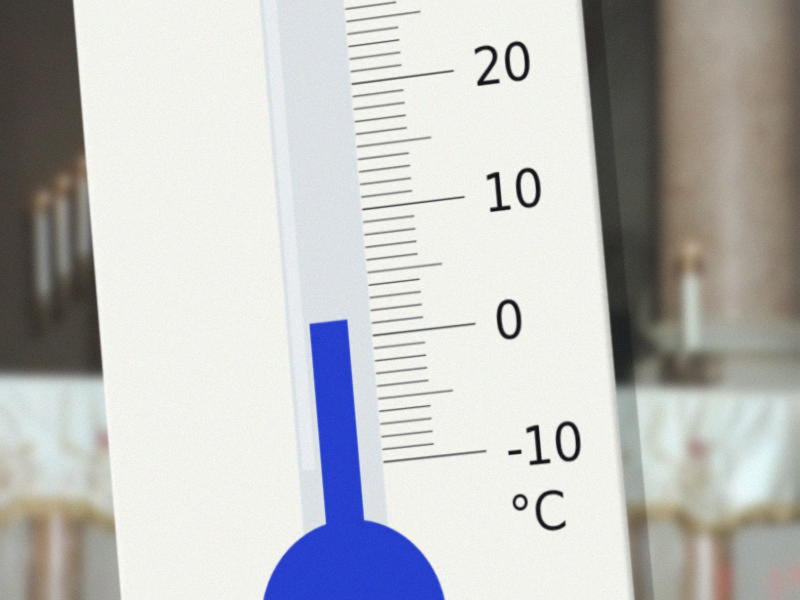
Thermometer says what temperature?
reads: 1.5 °C
